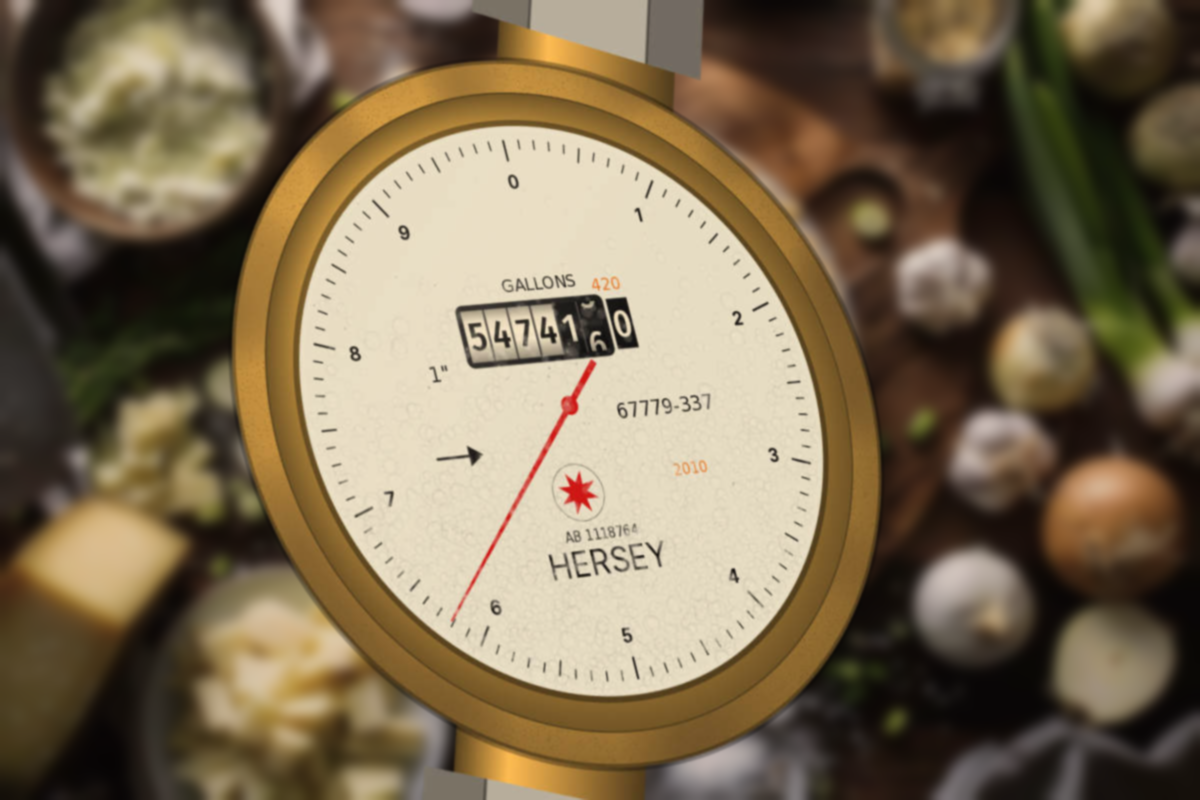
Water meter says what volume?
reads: 5474156.2 gal
